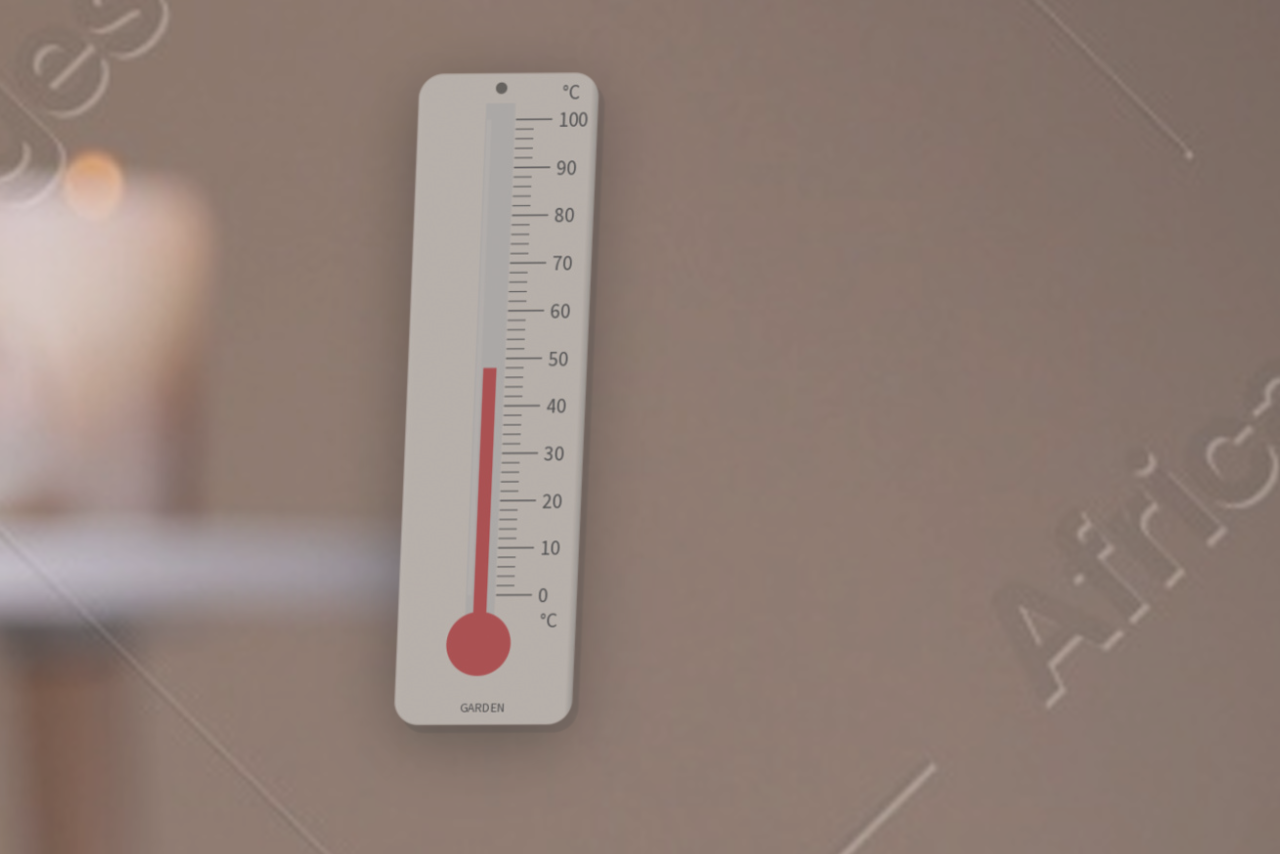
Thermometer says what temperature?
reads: 48 °C
